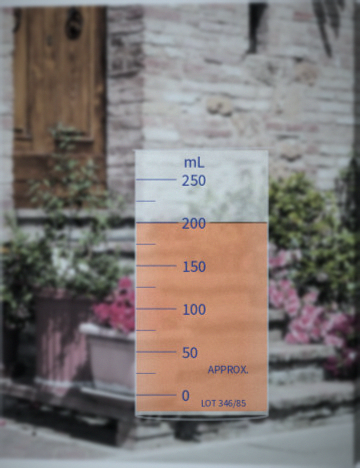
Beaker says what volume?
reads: 200 mL
